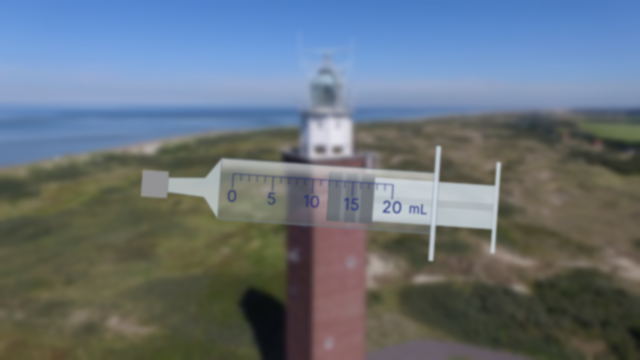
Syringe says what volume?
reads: 12 mL
